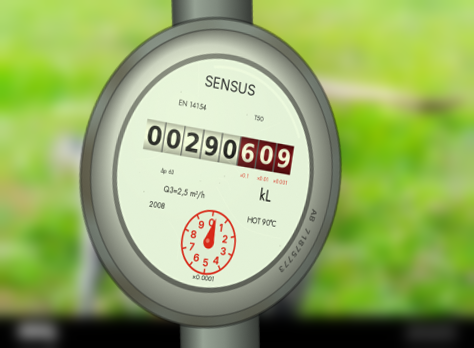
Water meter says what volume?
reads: 290.6090 kL
